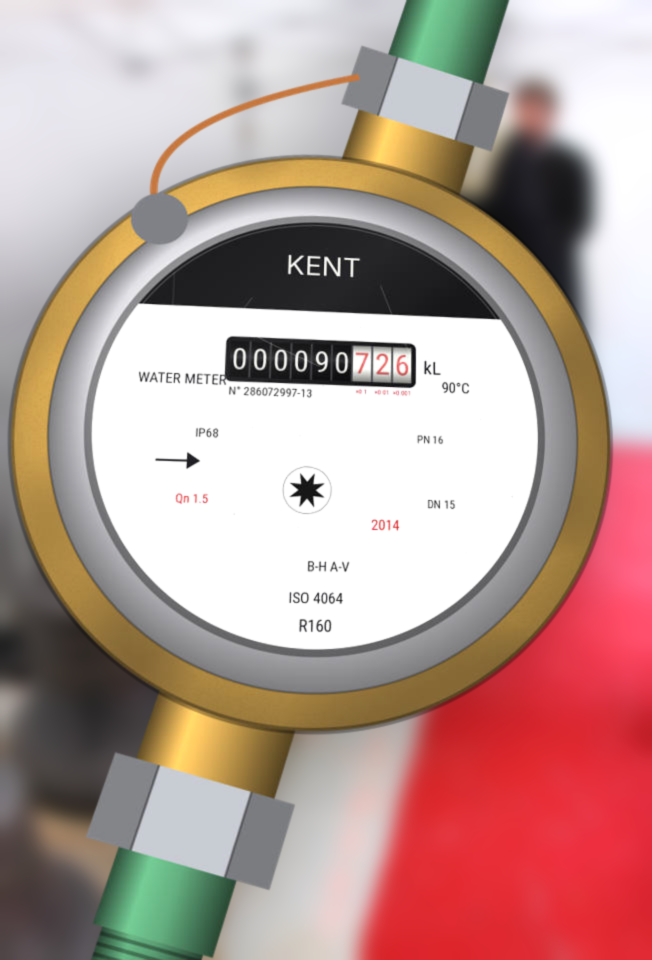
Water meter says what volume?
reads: 90.726 kL
